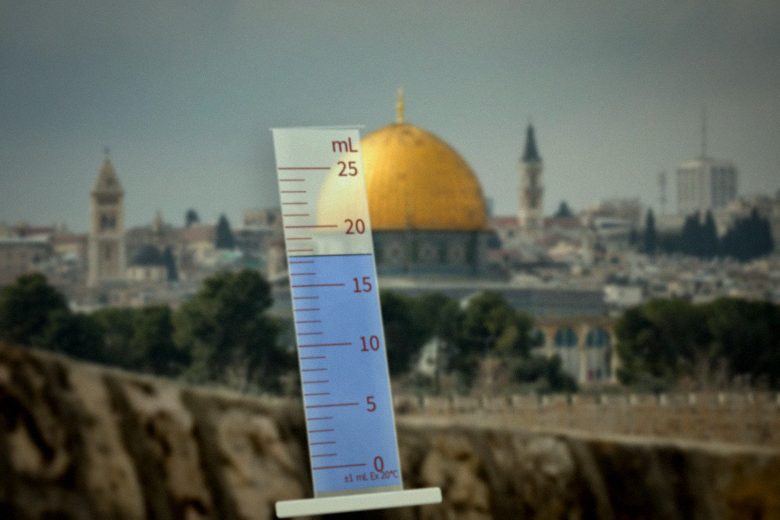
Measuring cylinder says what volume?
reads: 17.5 mL
